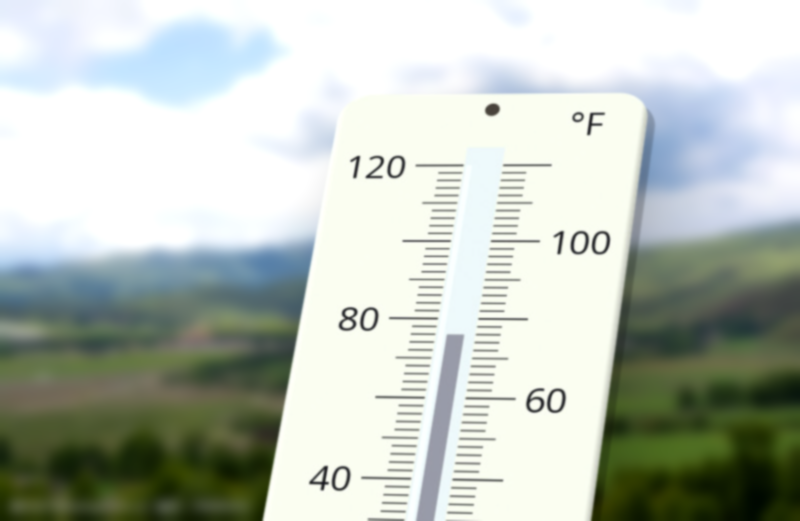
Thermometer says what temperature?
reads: 76 °F
